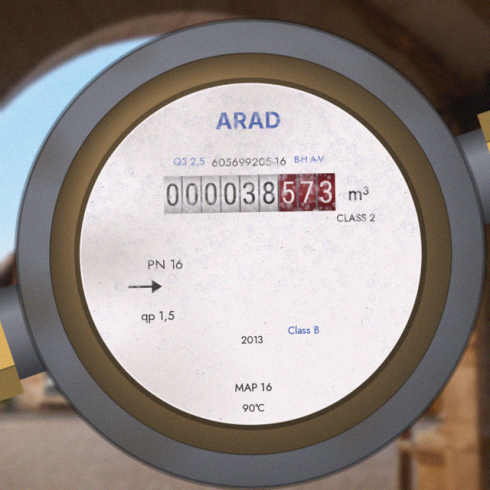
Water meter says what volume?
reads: 38.573 m³
